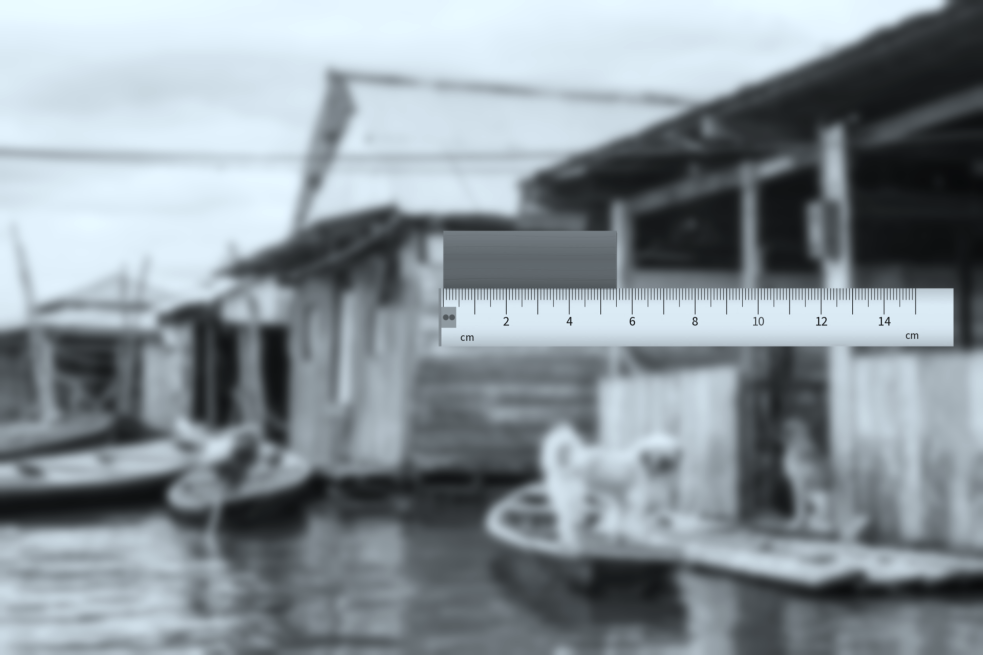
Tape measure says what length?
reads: 5.5 cm
